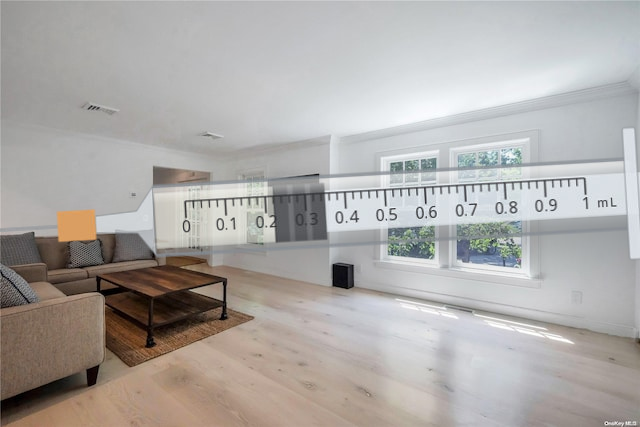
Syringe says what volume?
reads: 0.22 mL
